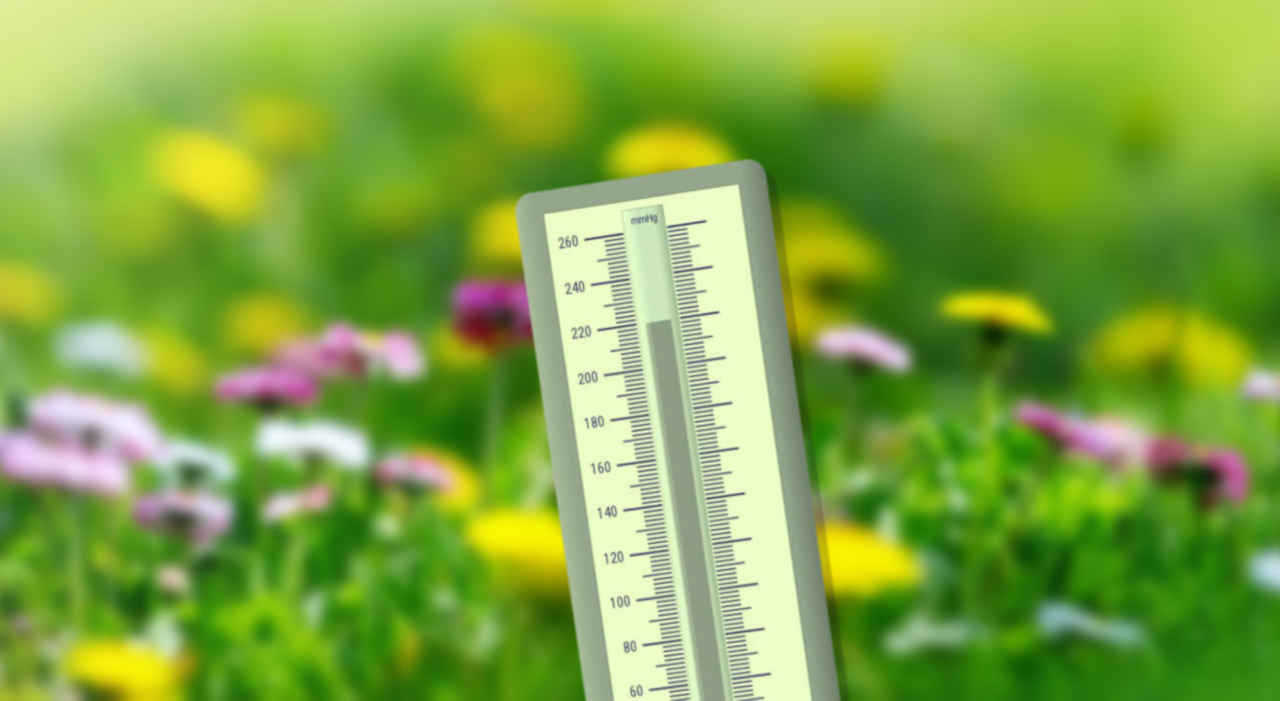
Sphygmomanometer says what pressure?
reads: 220 mmHg
